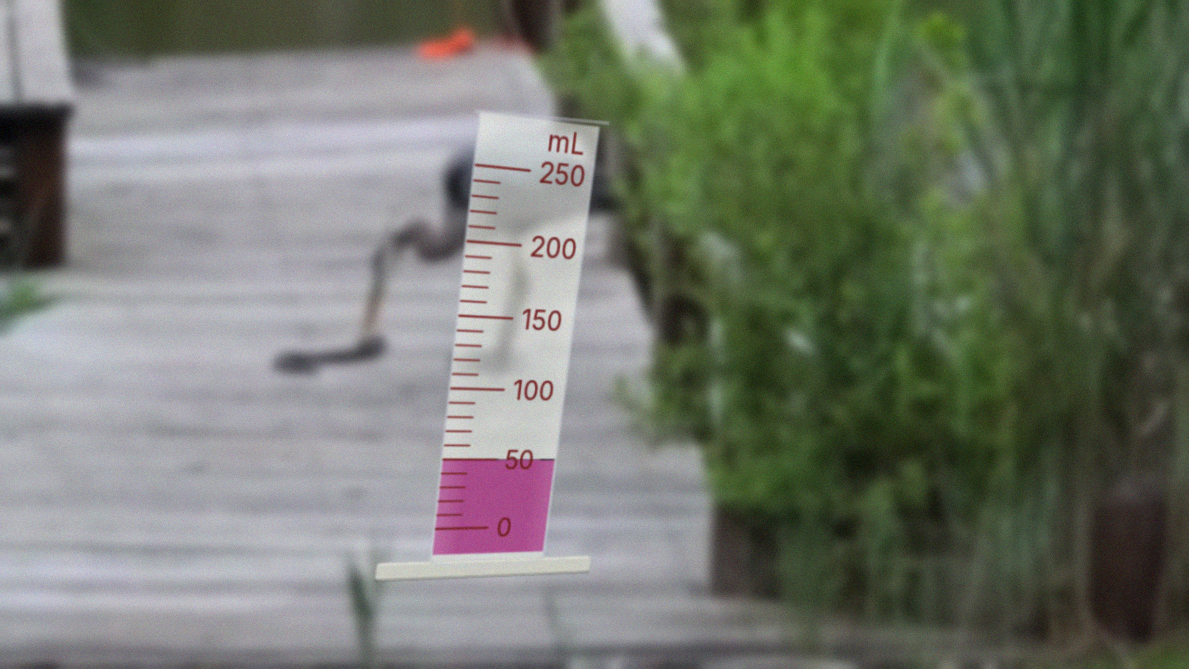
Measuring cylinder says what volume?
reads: 50 mL
